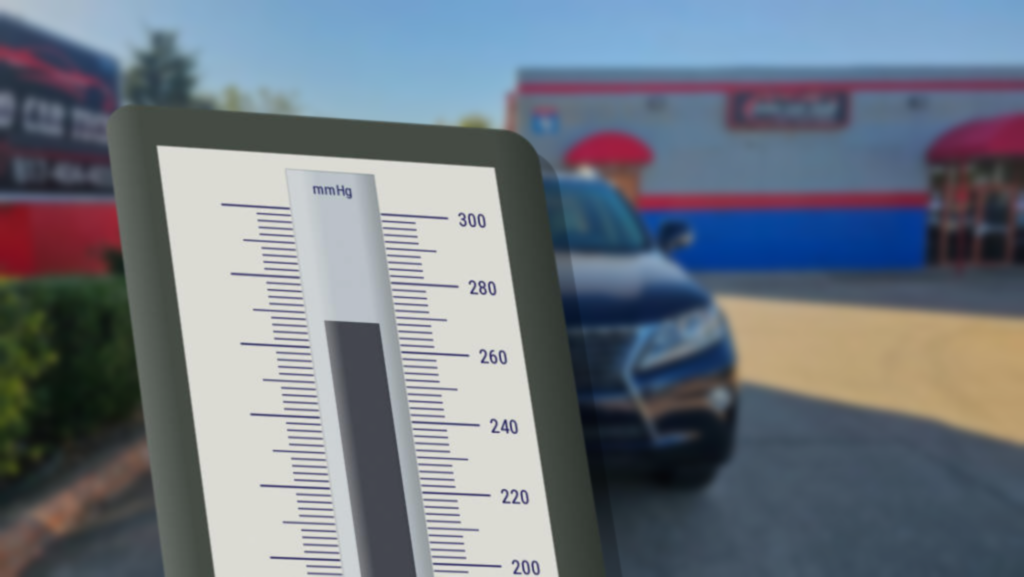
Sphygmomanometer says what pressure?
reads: 268 mmHg
